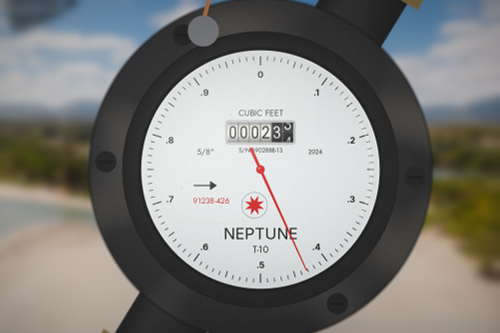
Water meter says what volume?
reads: 233.43 ft³
